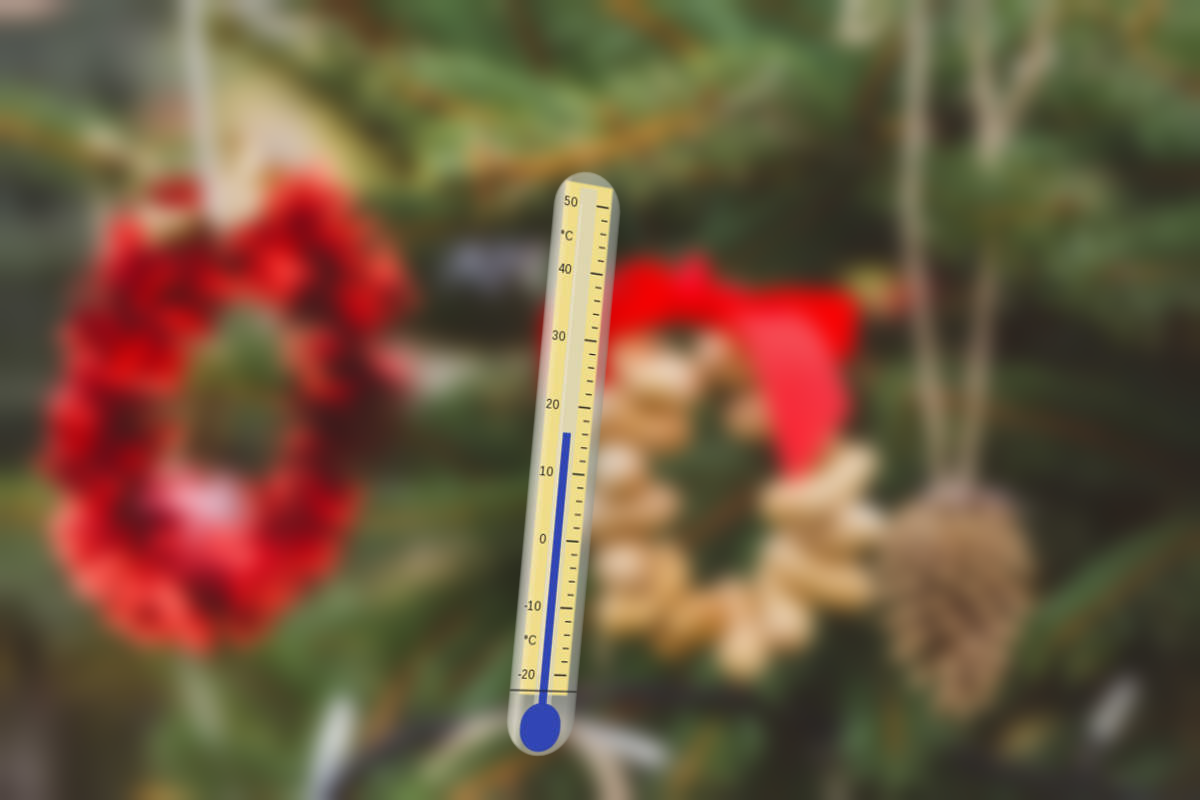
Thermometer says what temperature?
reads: 16 °C
